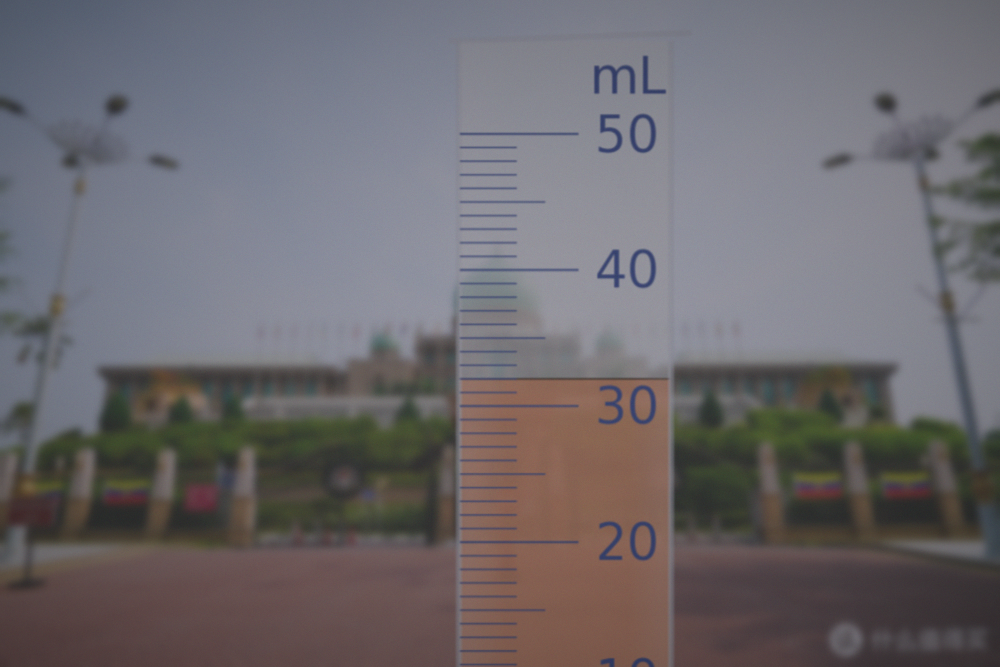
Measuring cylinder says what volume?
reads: 32 mL
